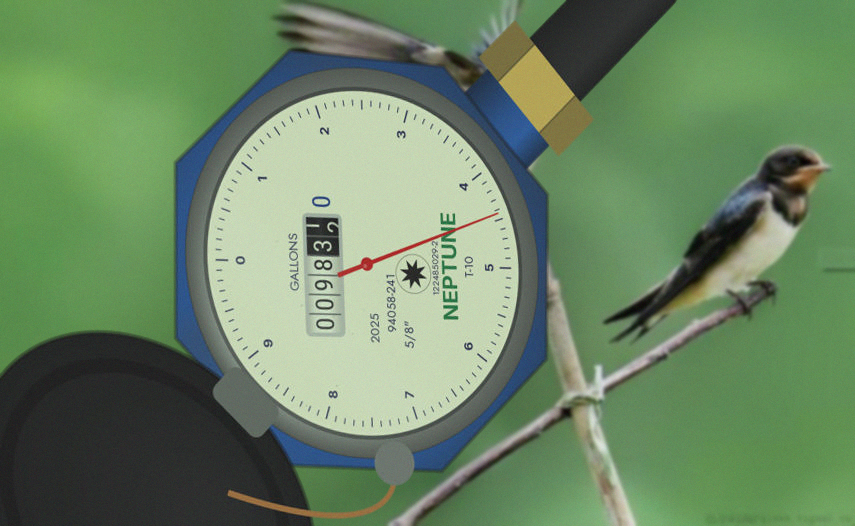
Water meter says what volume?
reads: 98314.4 gal
